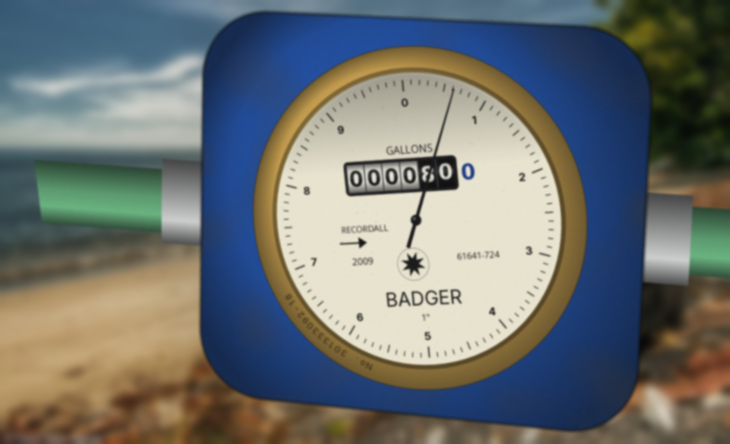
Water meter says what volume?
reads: 800.6 gal
